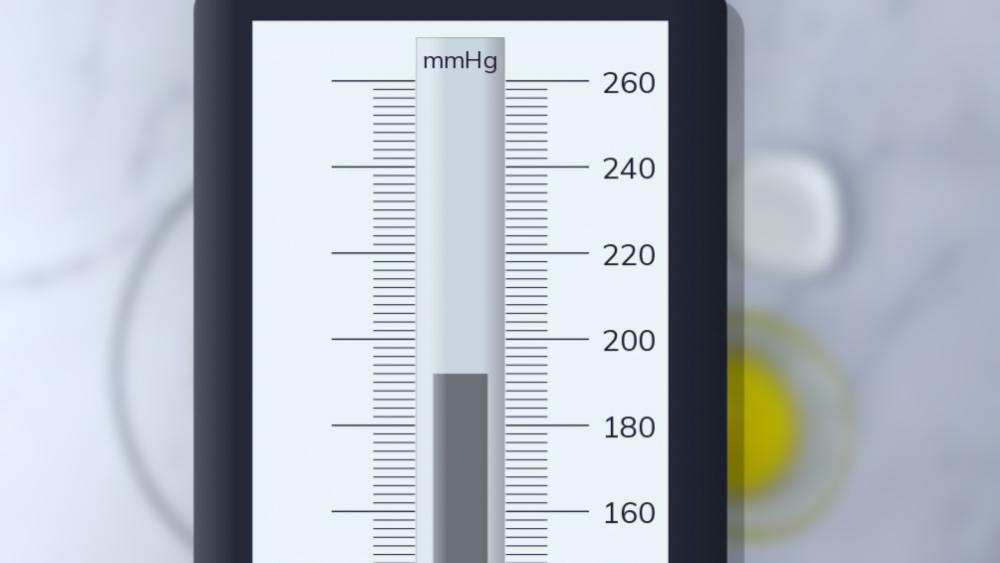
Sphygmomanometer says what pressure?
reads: 192 mmHg
